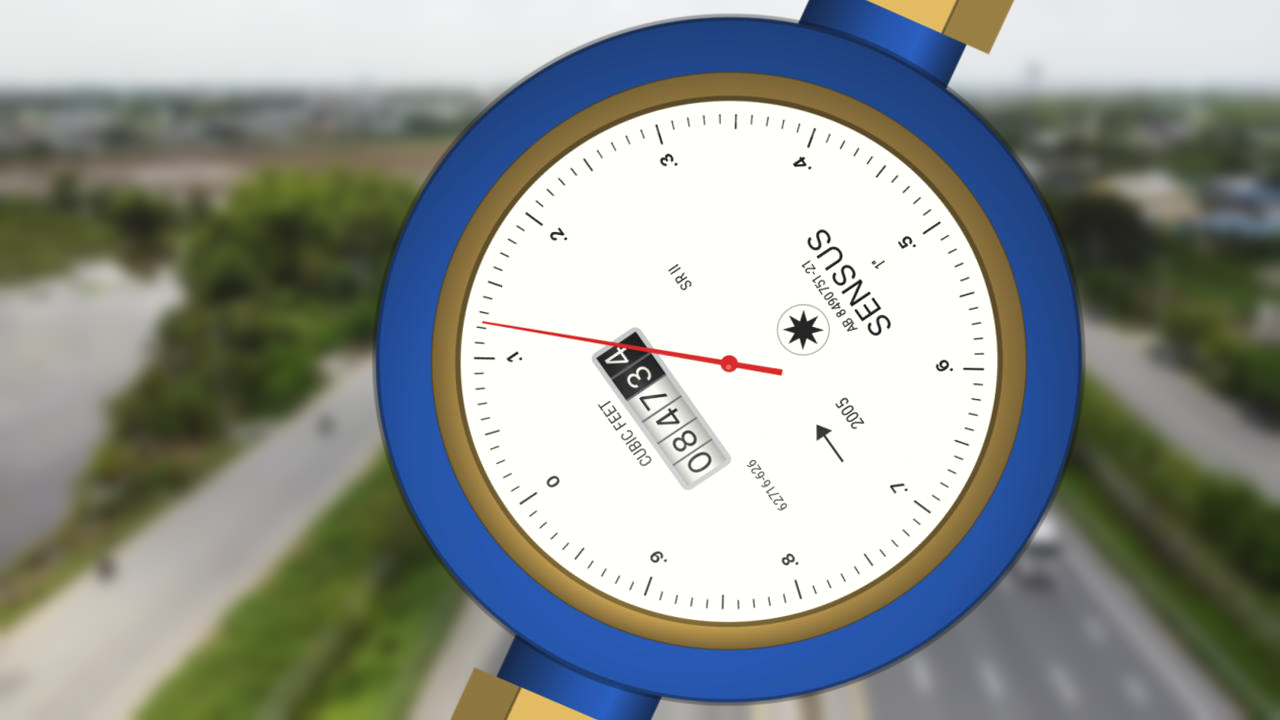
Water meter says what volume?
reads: 84734.12 ft³
